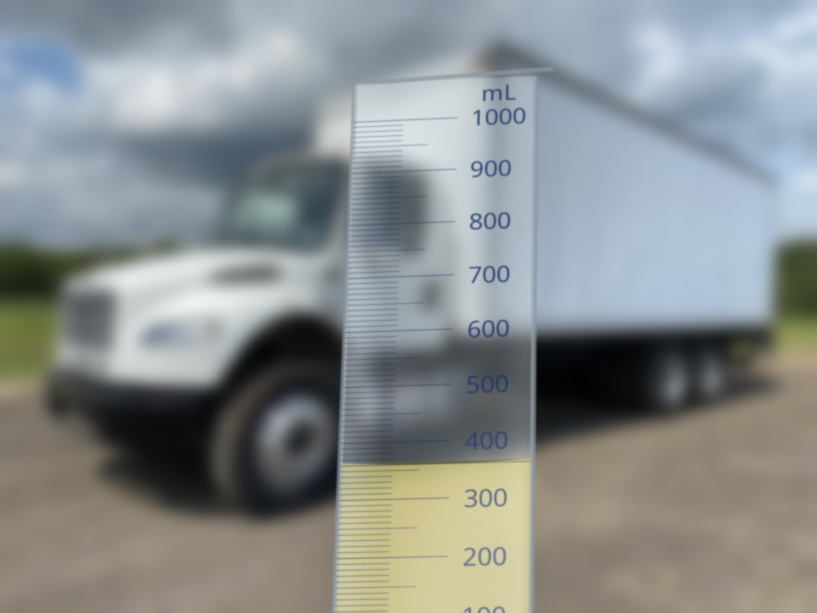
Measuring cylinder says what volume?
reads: 360 mL
